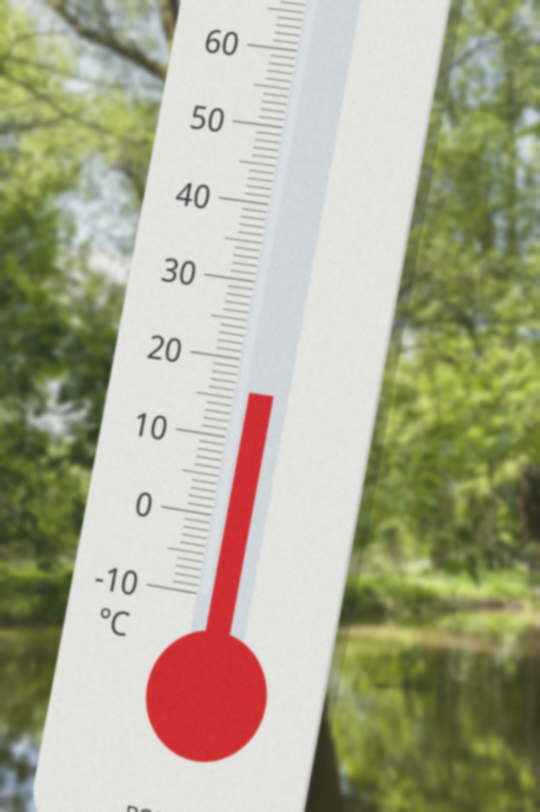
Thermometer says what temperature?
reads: 16 °C
